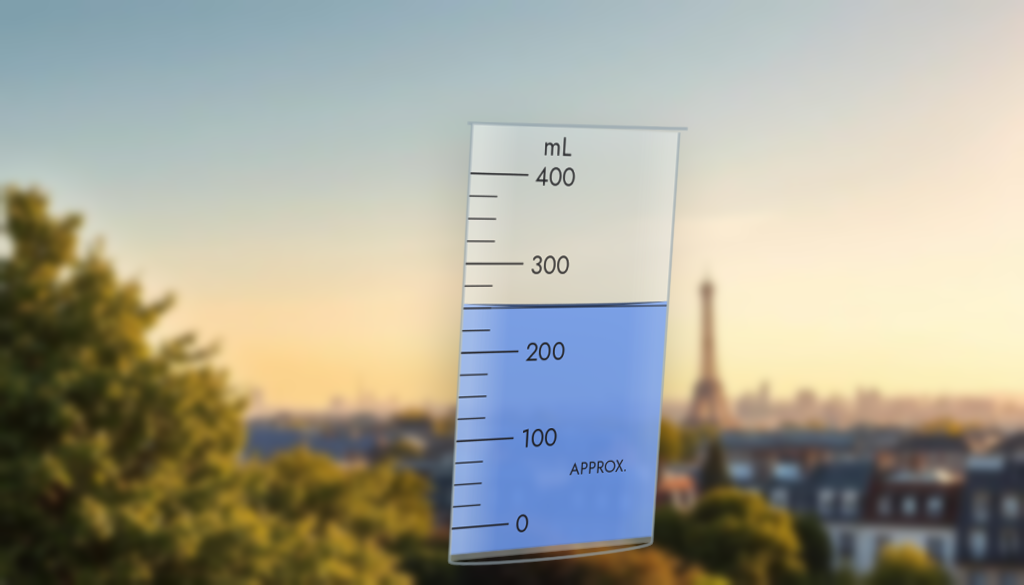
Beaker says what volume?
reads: 250 mL
